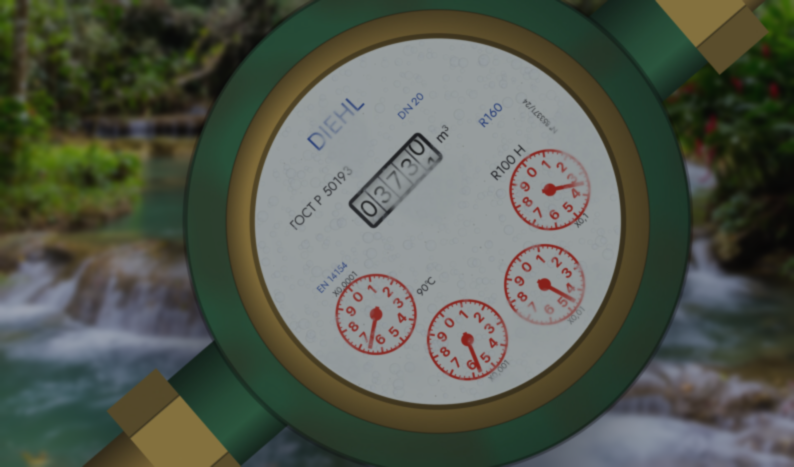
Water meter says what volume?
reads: 3730.3456 m³
